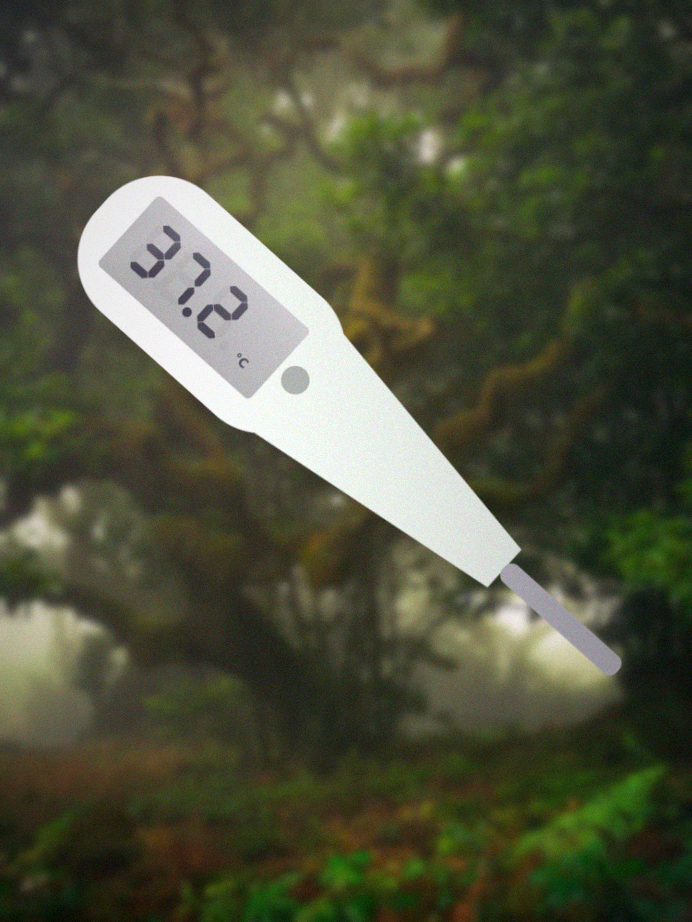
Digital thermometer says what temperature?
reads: 37.2 °C
